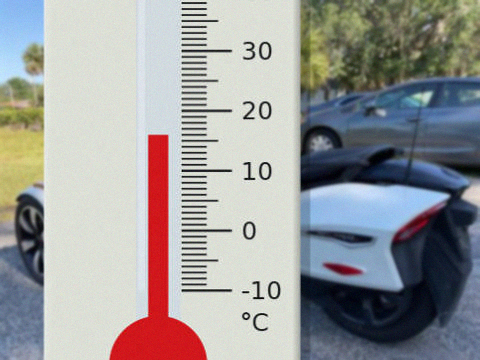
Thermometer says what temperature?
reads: 16 °C
